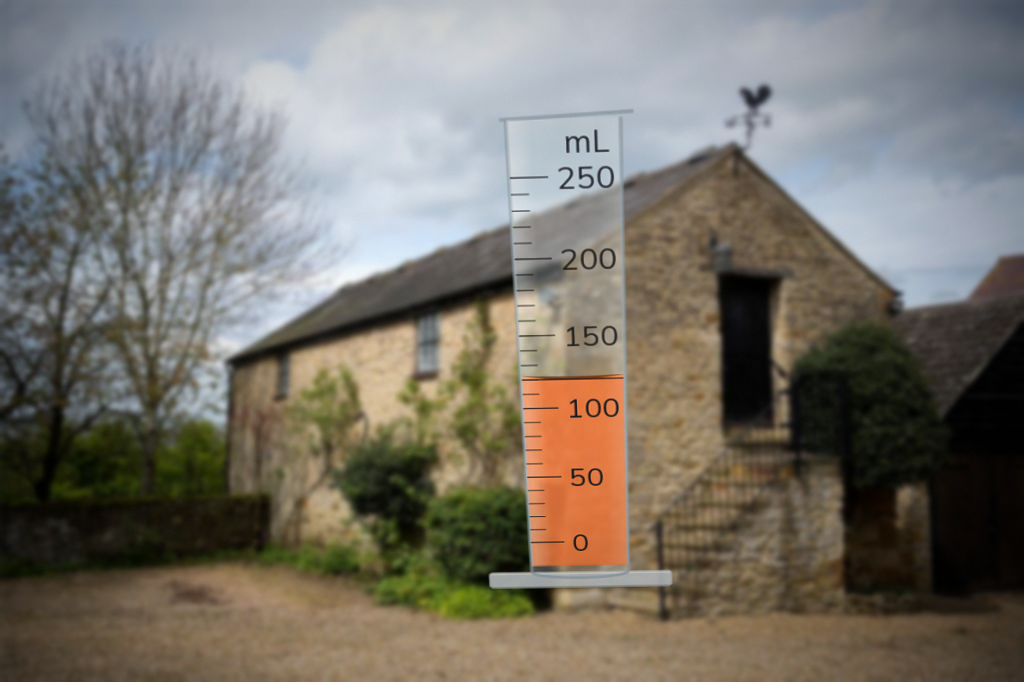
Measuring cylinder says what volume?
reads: 120 mL
